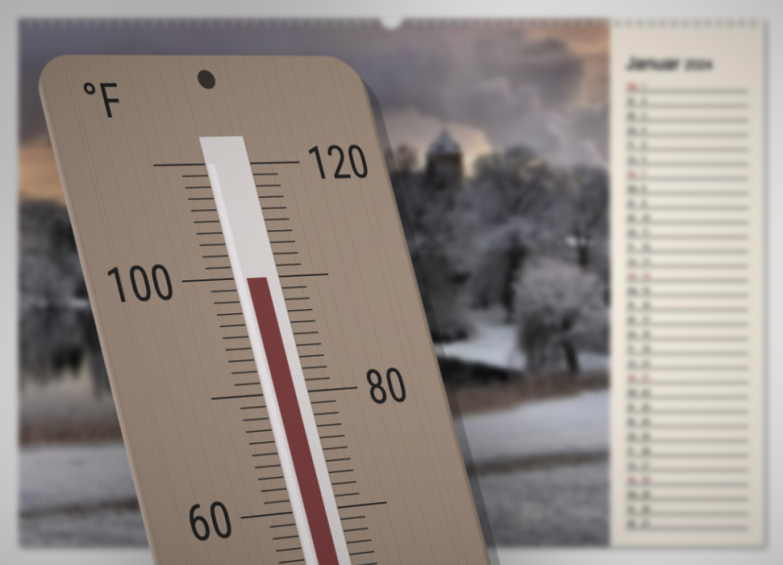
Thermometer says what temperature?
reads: 100 °F
